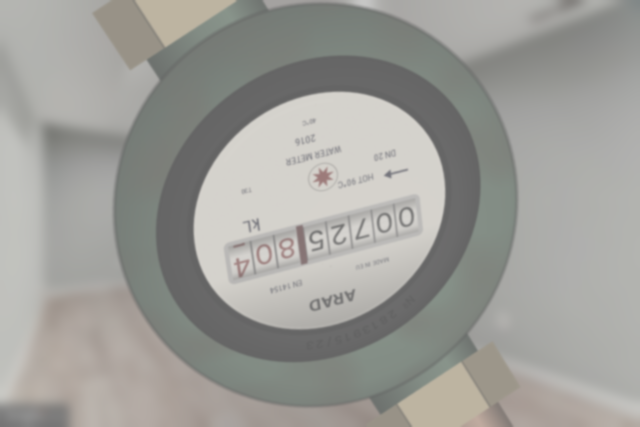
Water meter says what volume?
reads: 725.804 kL
